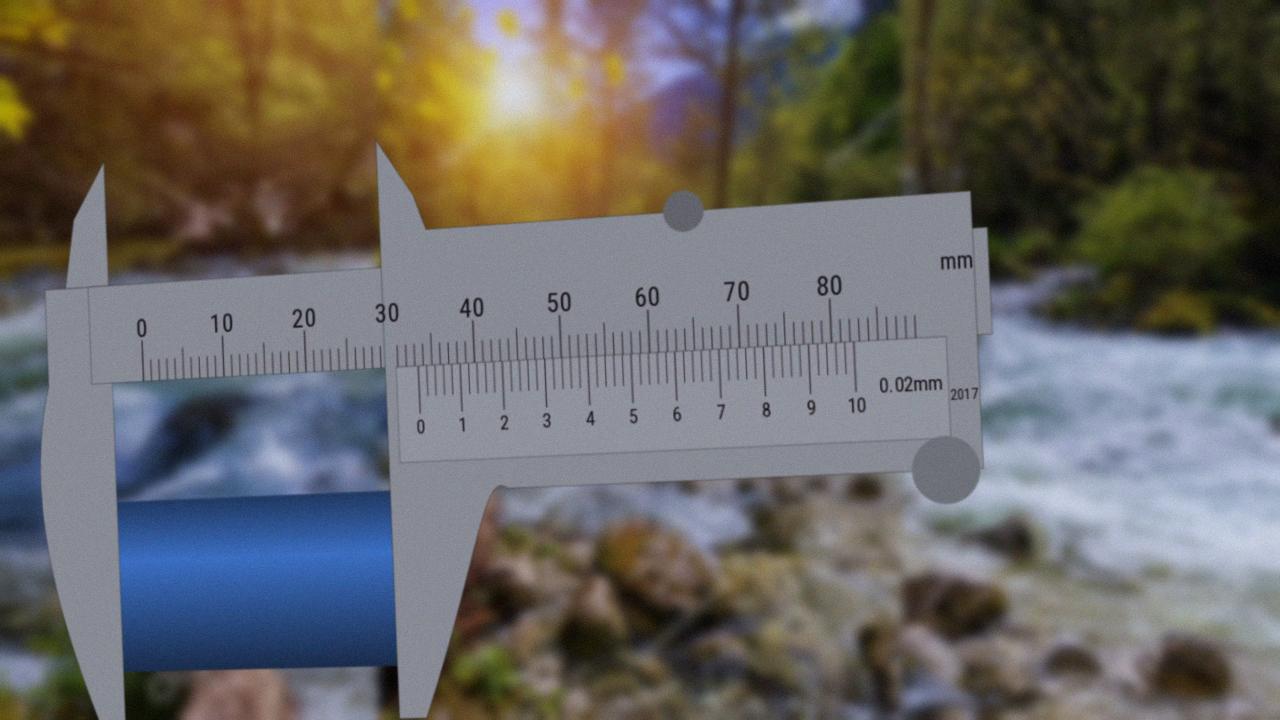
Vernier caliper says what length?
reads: 33.4 mm
